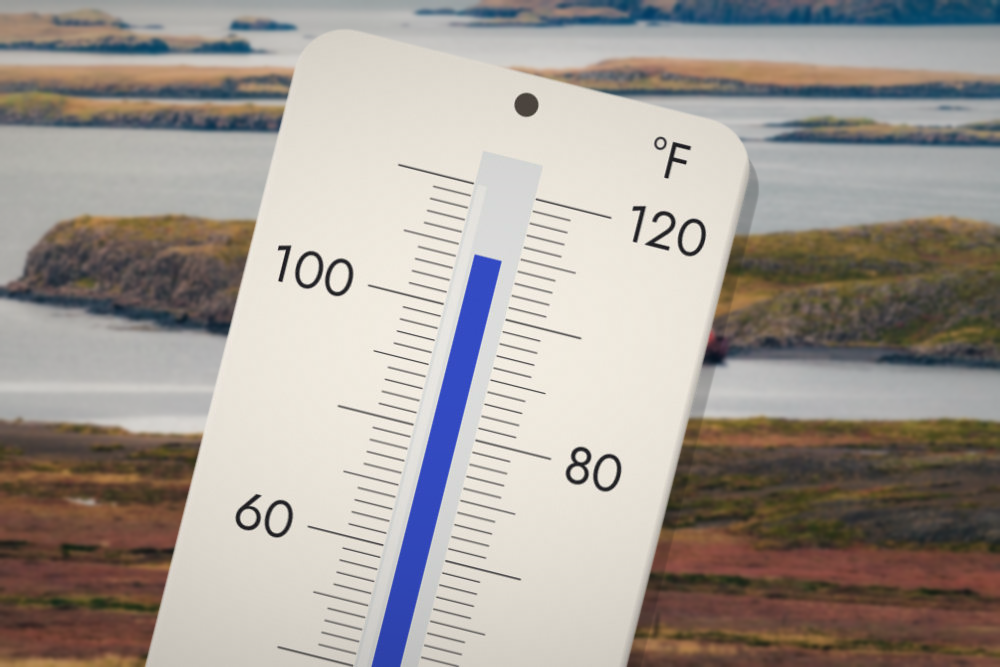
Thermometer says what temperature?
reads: 109 °F
